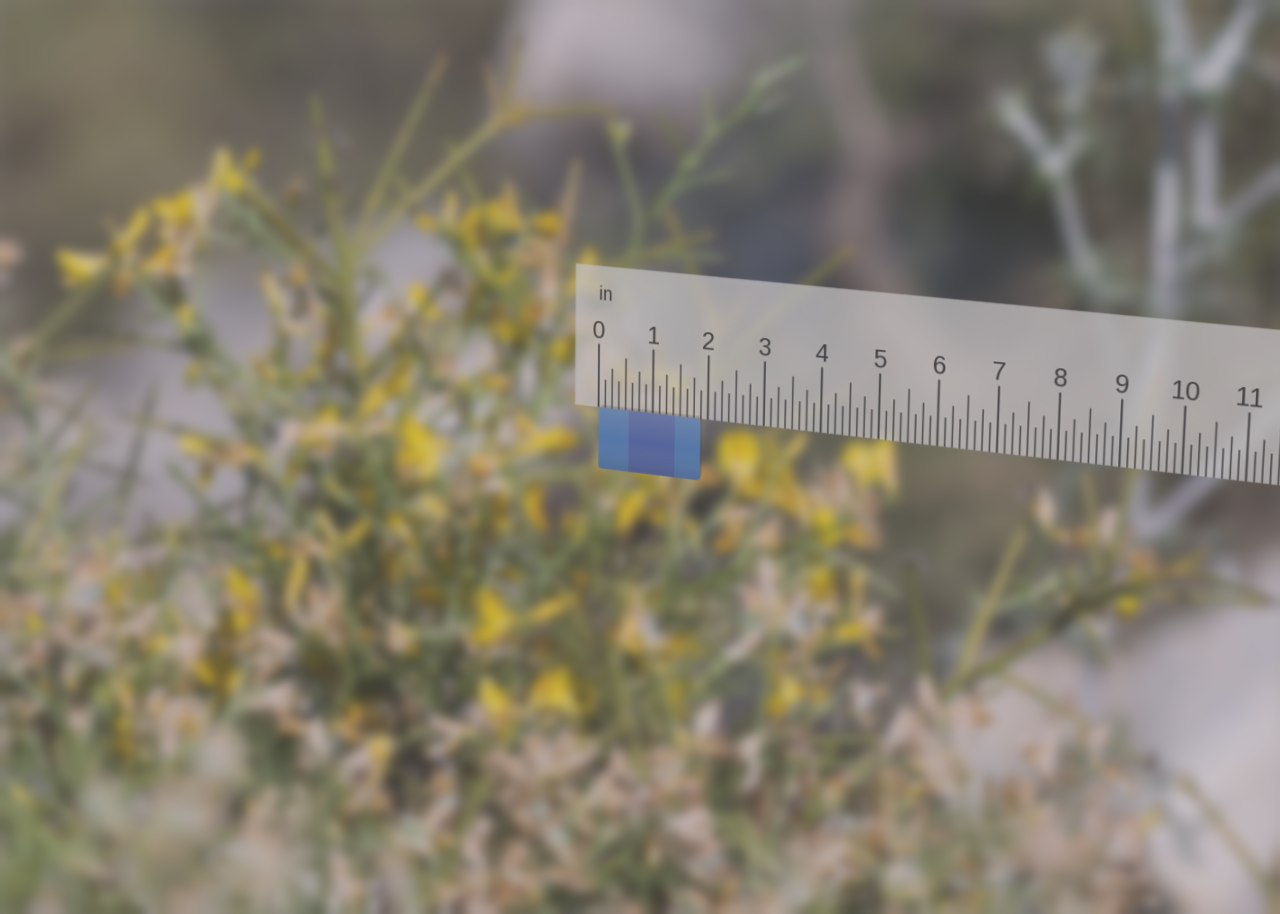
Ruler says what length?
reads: 1.875 in
